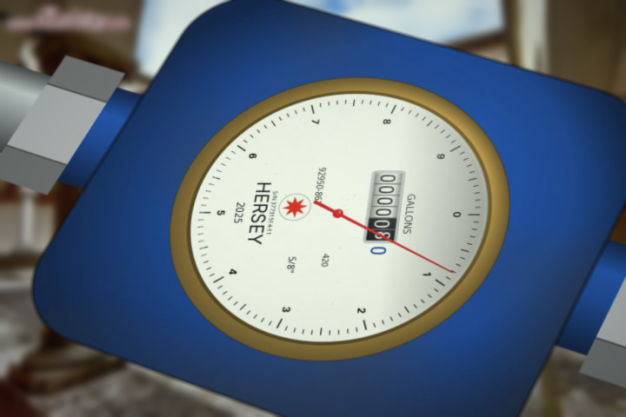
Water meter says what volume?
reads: 80.8 gal
